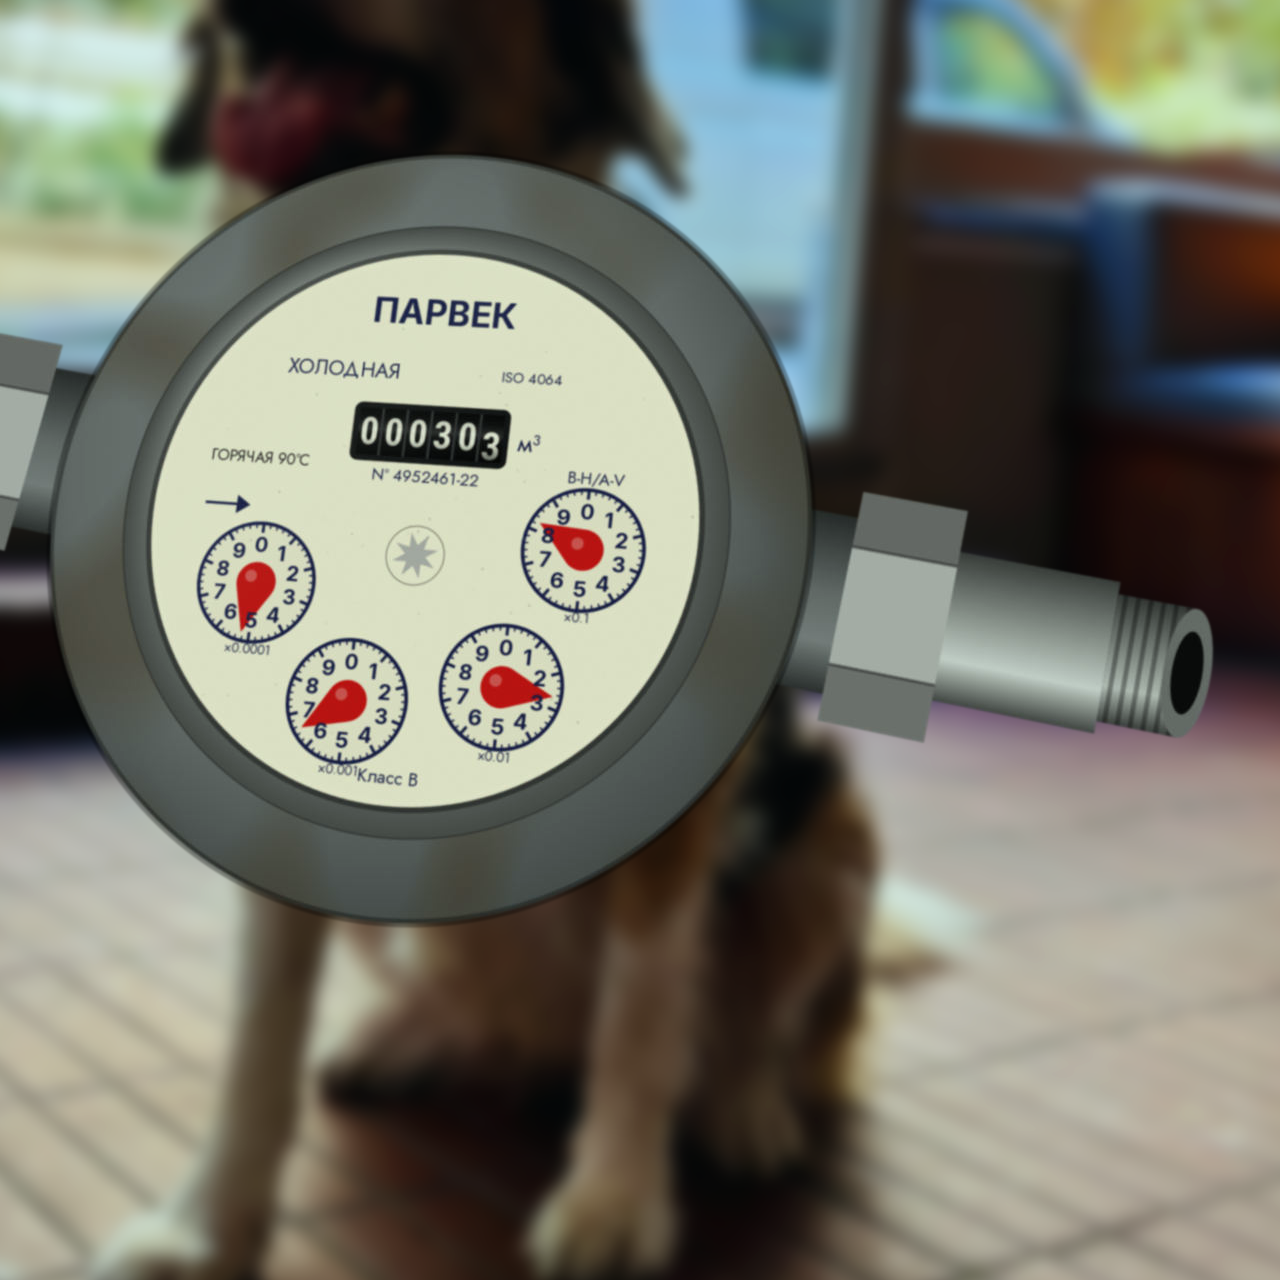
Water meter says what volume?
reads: 302.8265 m³
